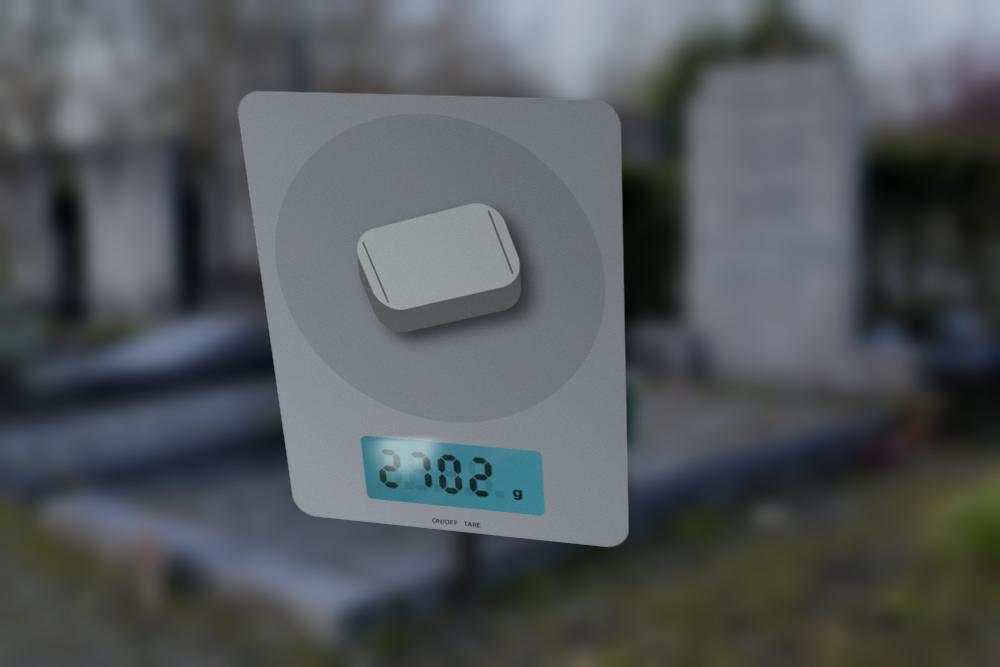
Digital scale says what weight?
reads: 2702 g
